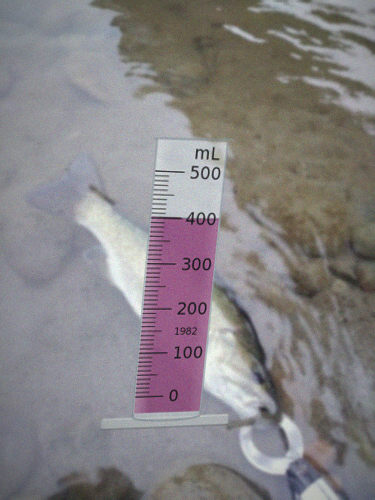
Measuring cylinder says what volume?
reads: 400 mL
